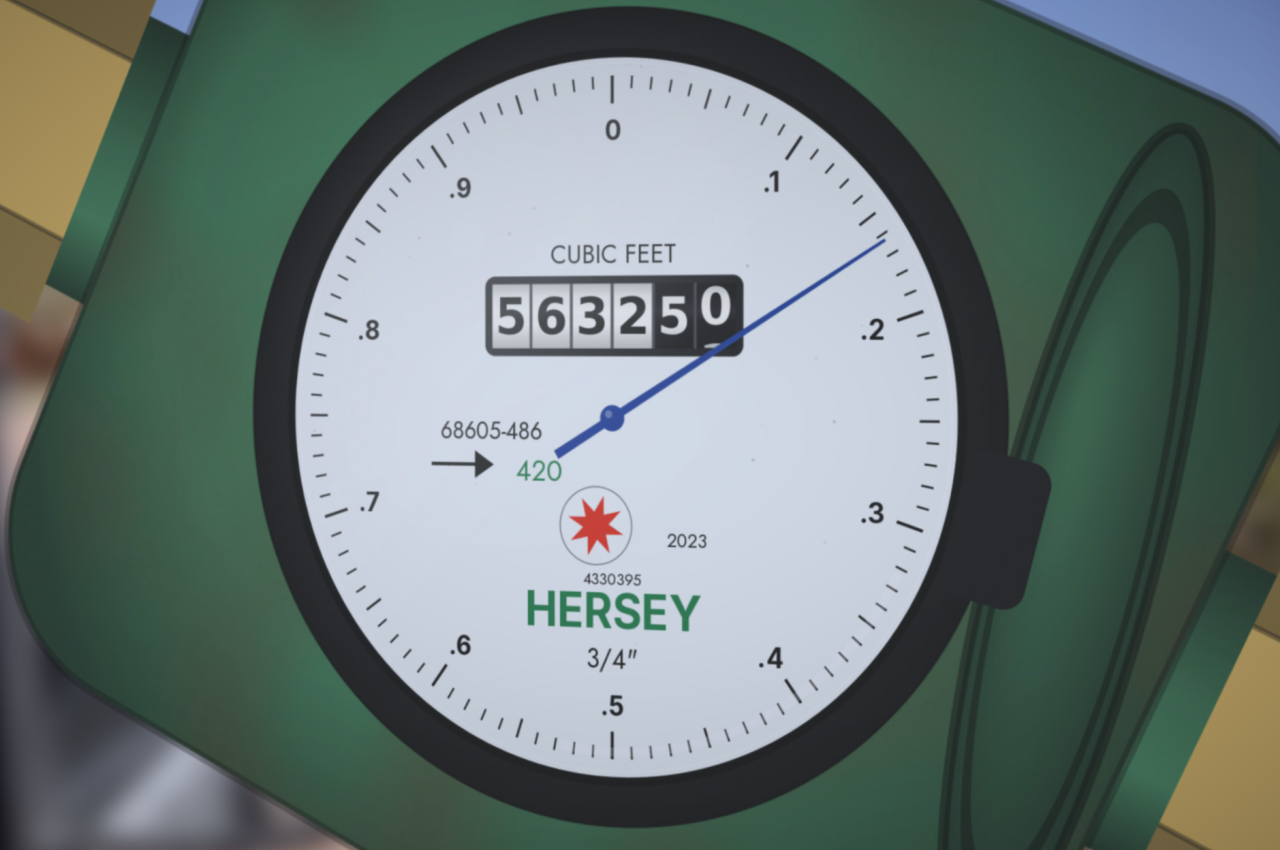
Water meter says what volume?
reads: 563250.16 ft³
